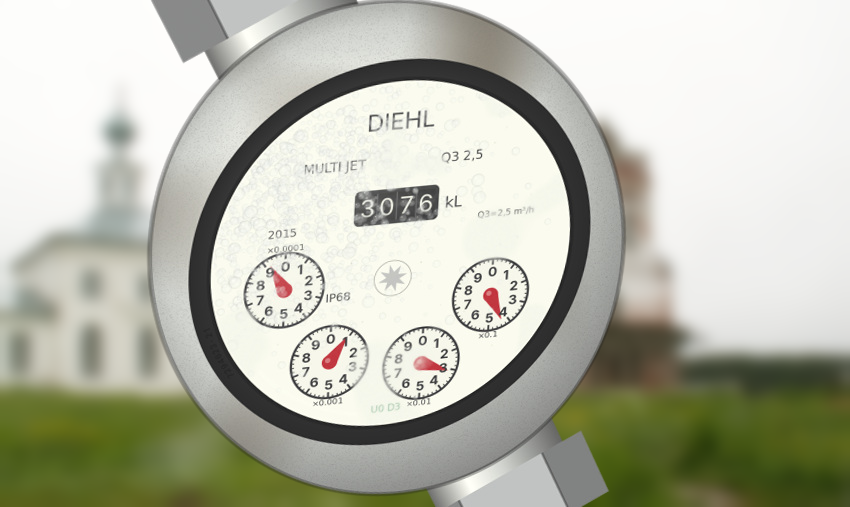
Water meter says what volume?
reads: 3076.4309 kL
